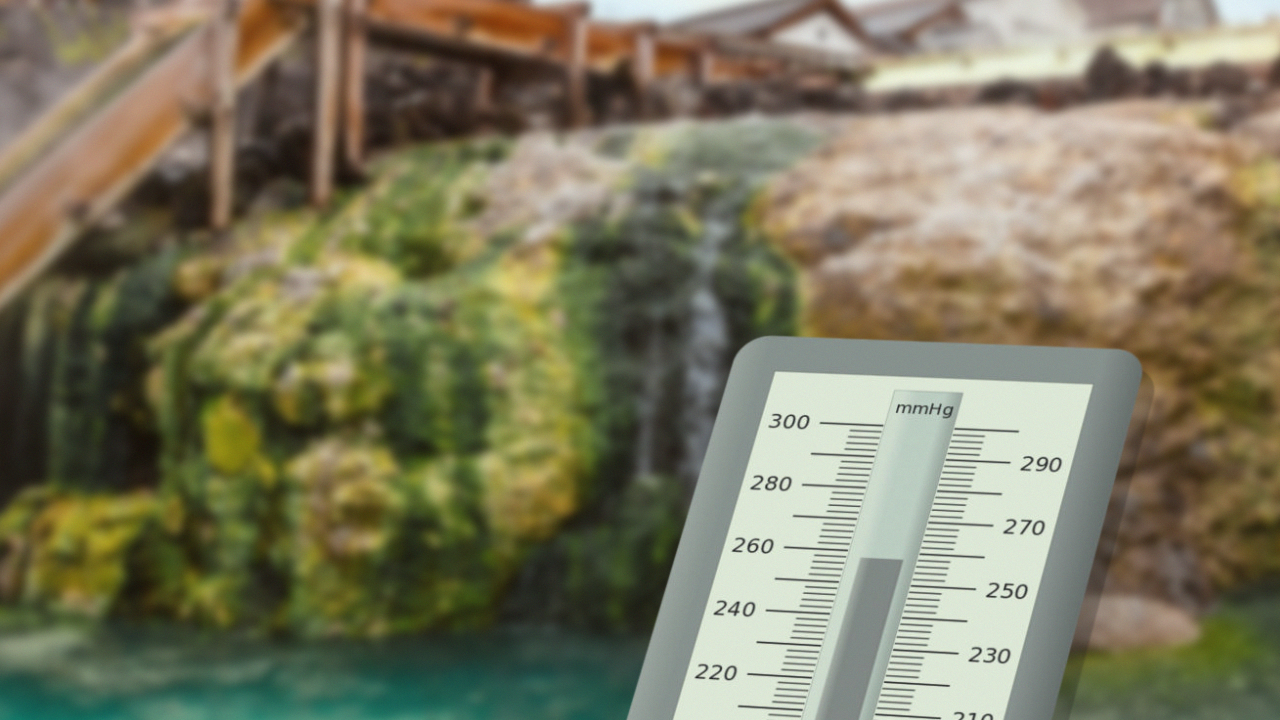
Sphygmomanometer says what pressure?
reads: 258 mmHg
